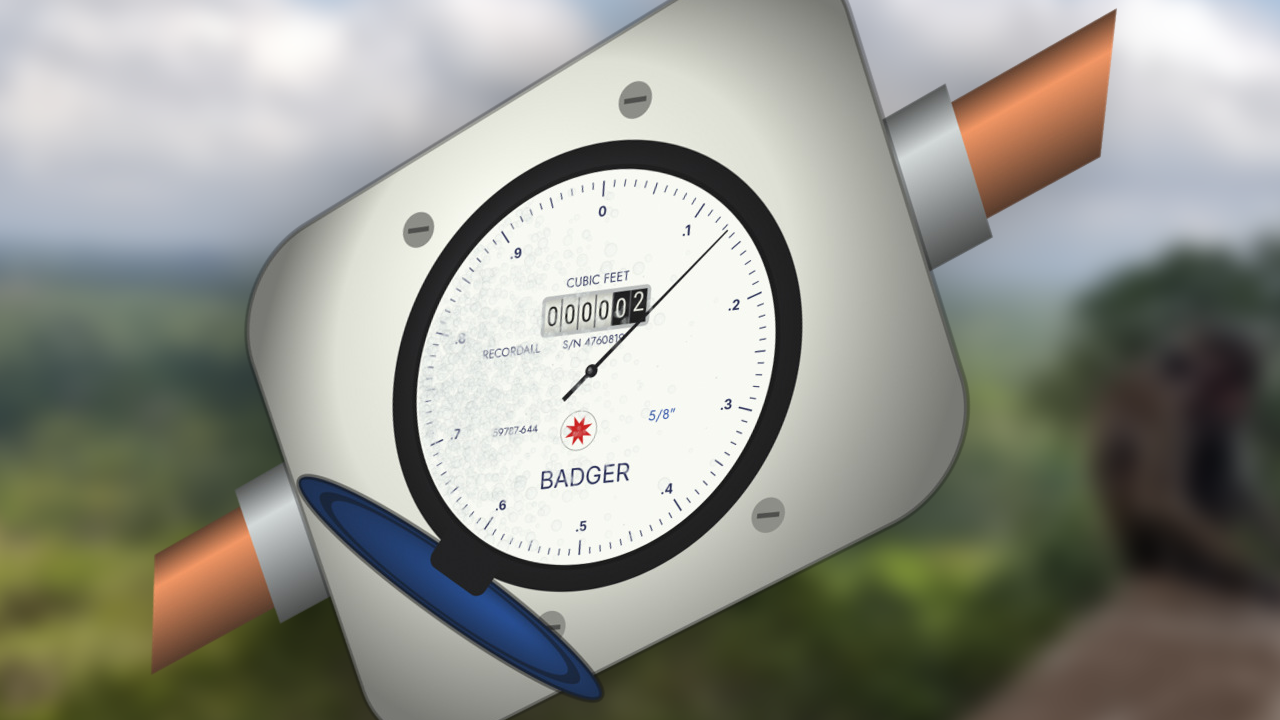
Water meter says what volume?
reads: 2.13 ft³
